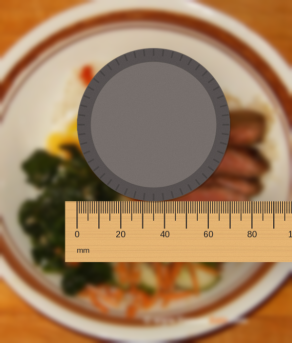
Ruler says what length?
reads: 70 mm
